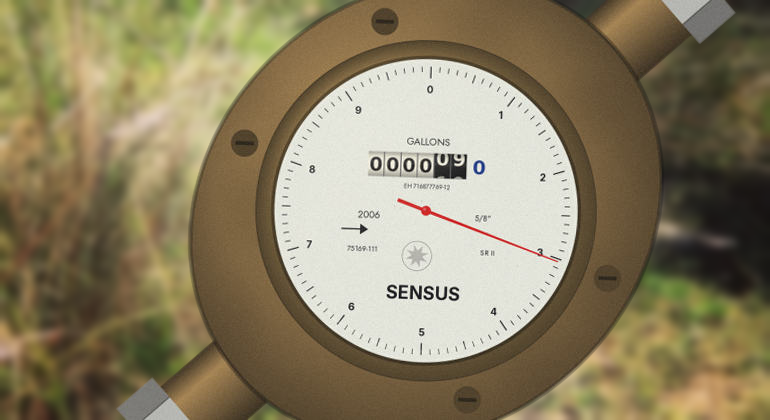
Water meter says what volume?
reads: 93.0 gal
